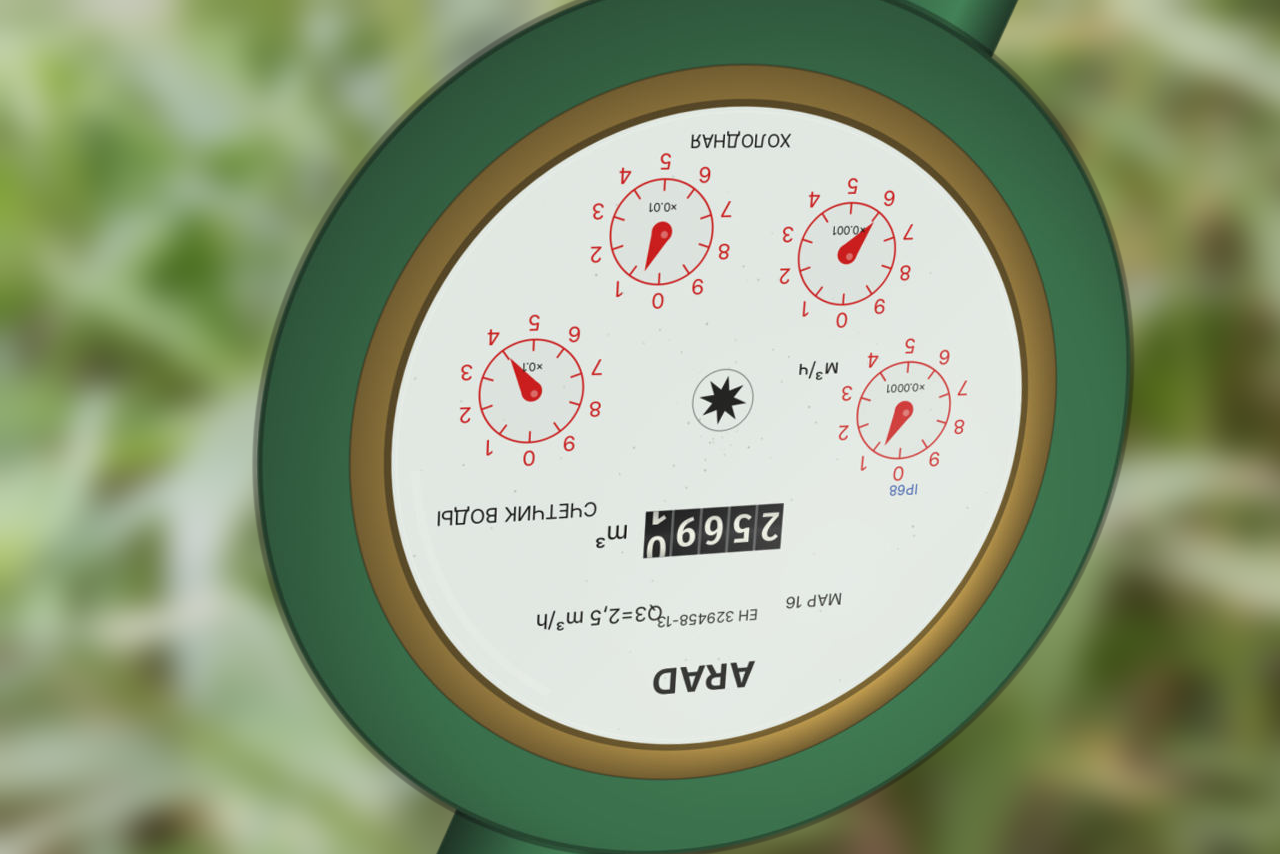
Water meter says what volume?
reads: 25690.4060 m³
